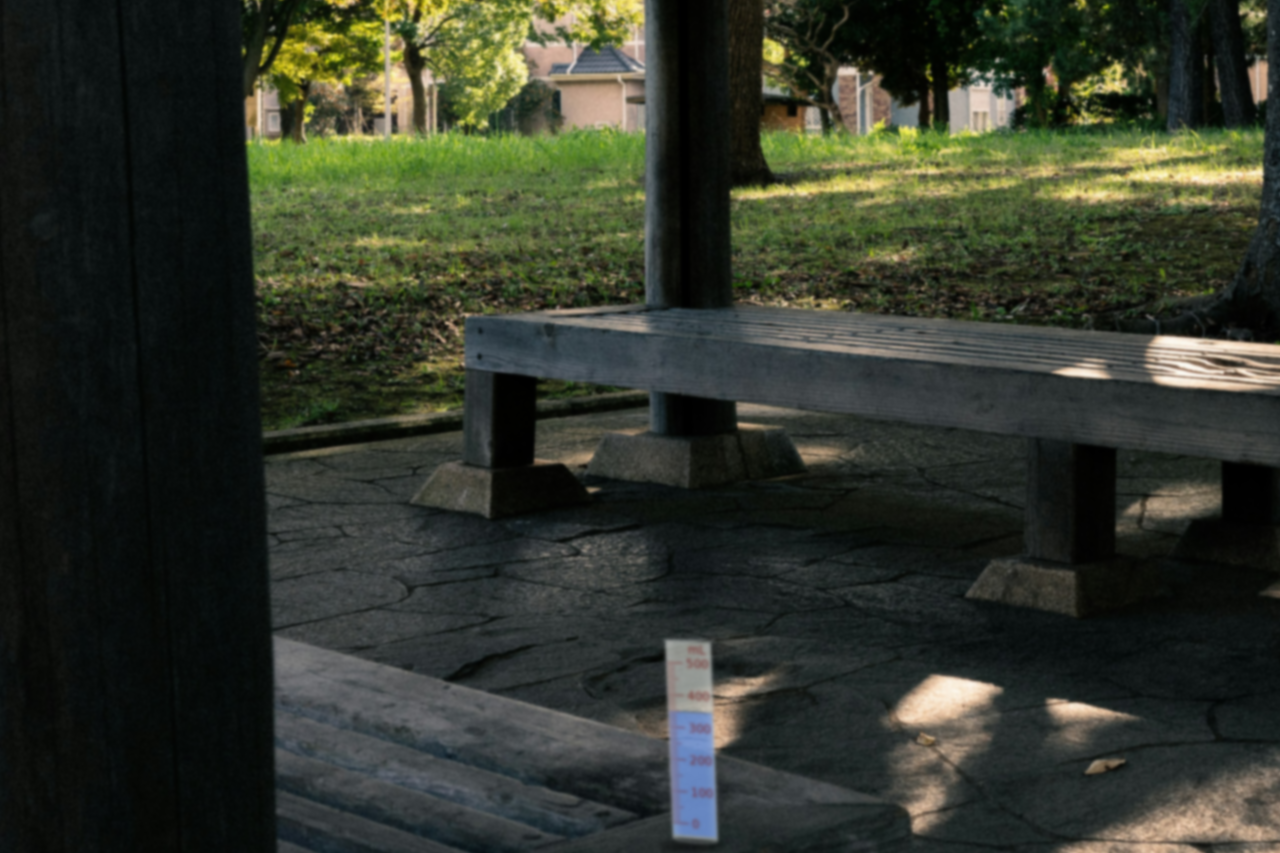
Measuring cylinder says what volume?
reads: 350 mL
